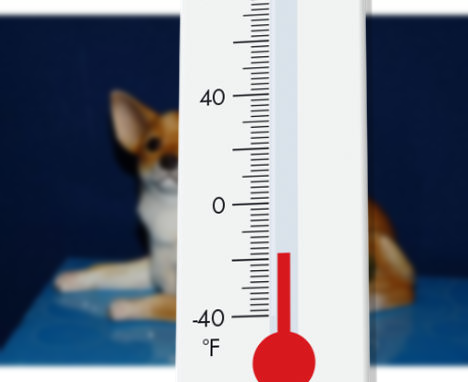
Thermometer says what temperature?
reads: -18 °F
